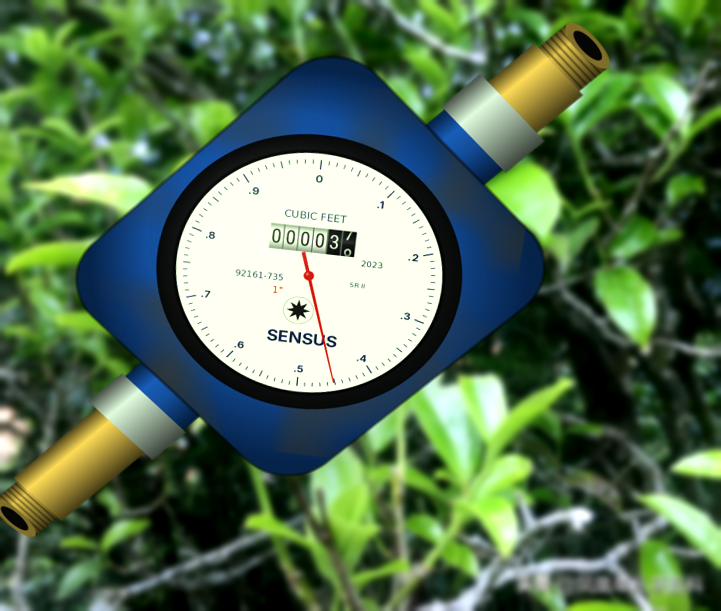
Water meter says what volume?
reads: 37.45 ft³
